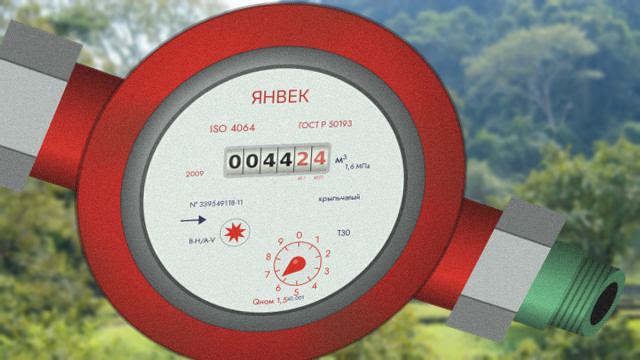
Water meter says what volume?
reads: 44.246 m³
